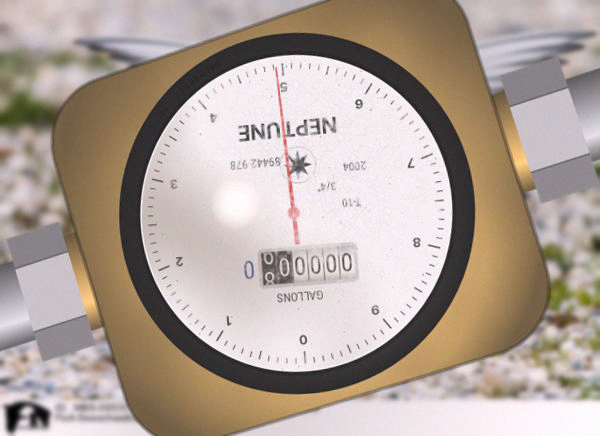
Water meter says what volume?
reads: 84.9 gal
